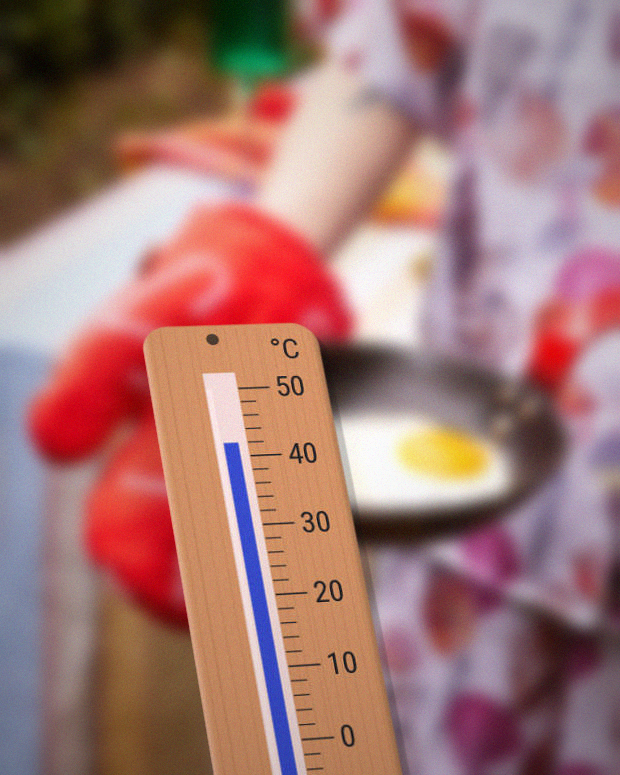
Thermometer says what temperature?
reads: 42 °C
